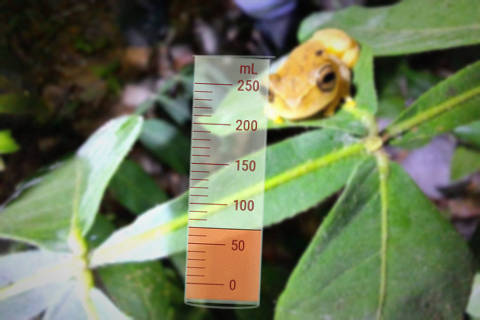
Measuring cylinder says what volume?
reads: 70 mL
